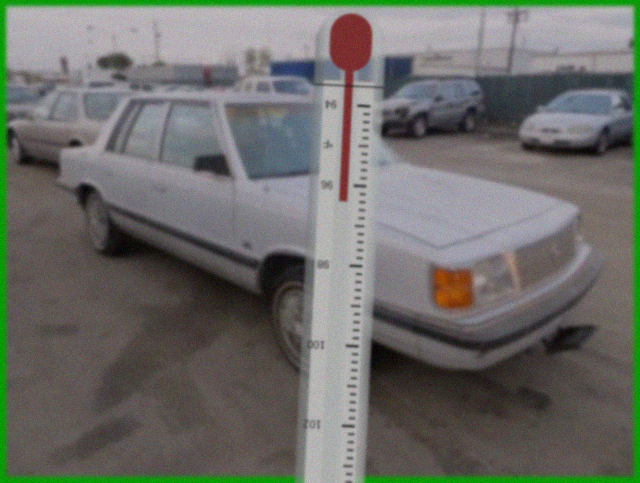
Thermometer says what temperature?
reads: 96.4 °F
